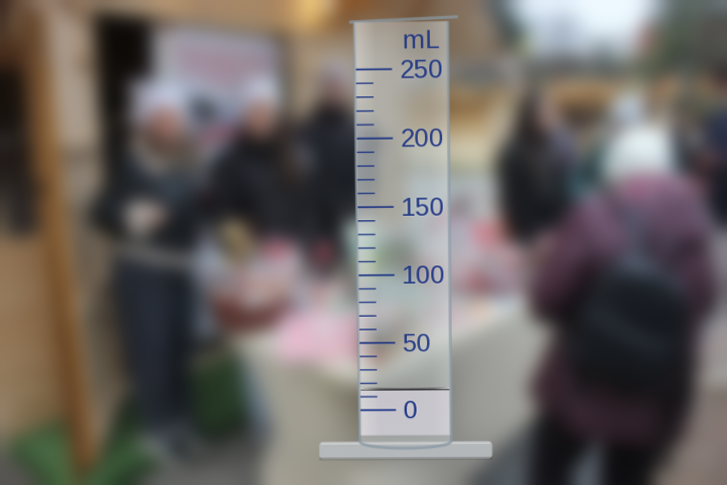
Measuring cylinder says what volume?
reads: 15 mL
